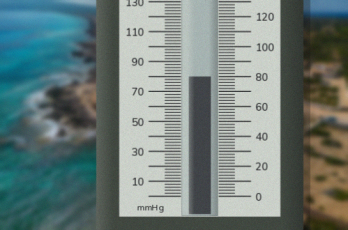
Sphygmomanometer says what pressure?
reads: 80 mmHg
